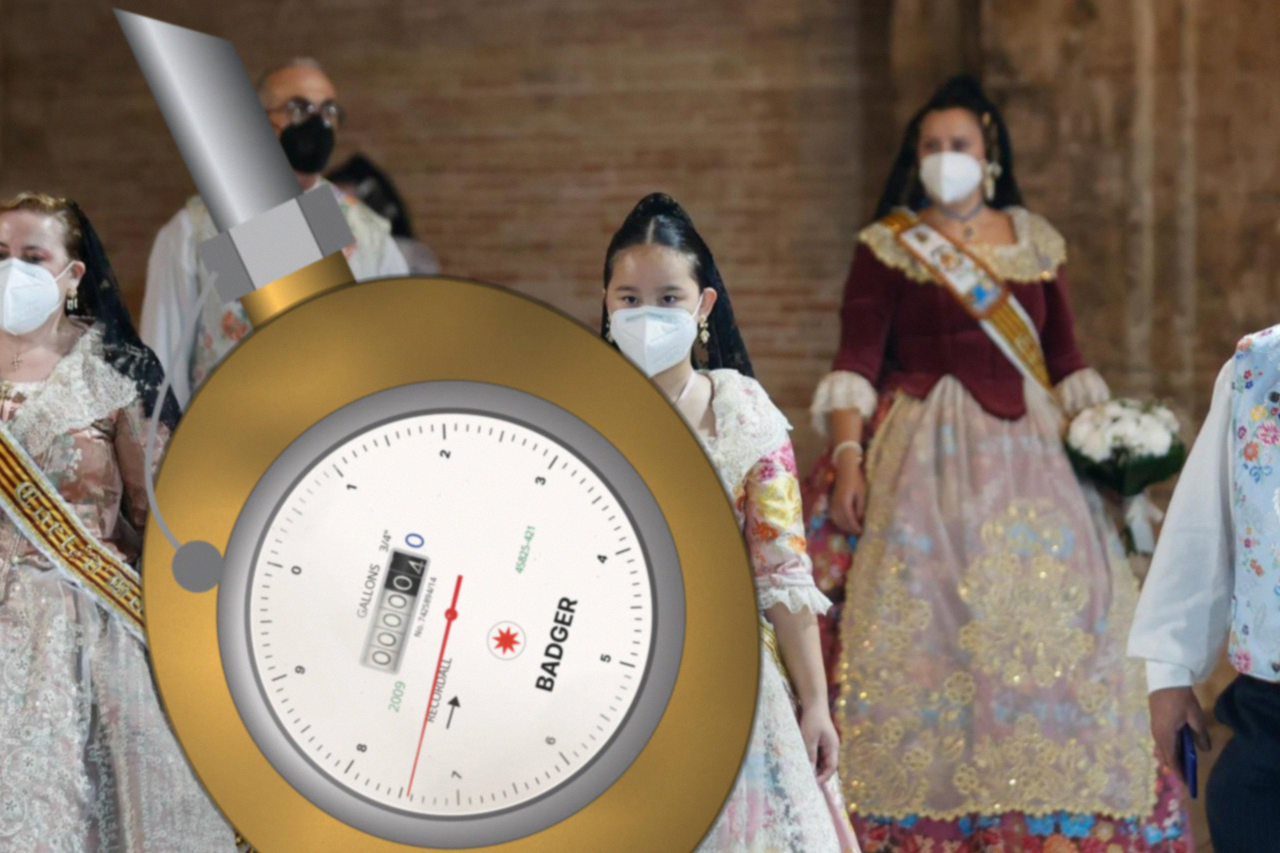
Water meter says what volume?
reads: 37.4 gal
